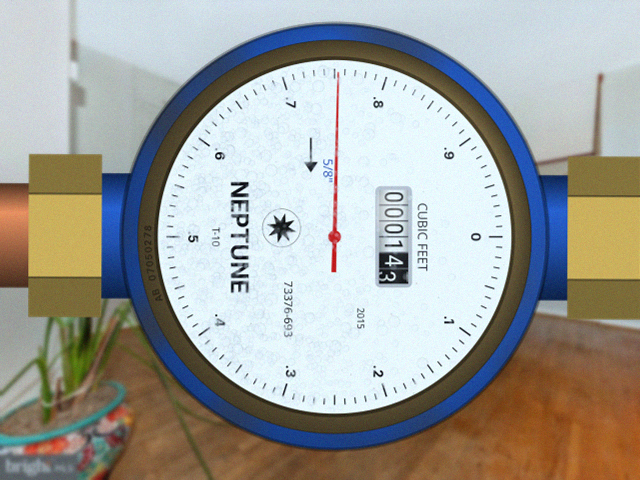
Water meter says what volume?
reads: 142.75 ft³
